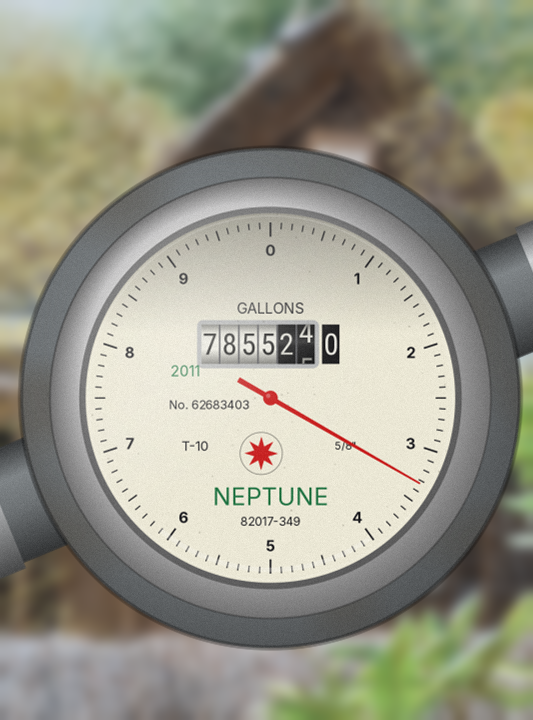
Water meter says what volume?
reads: 7855243.3 gal
